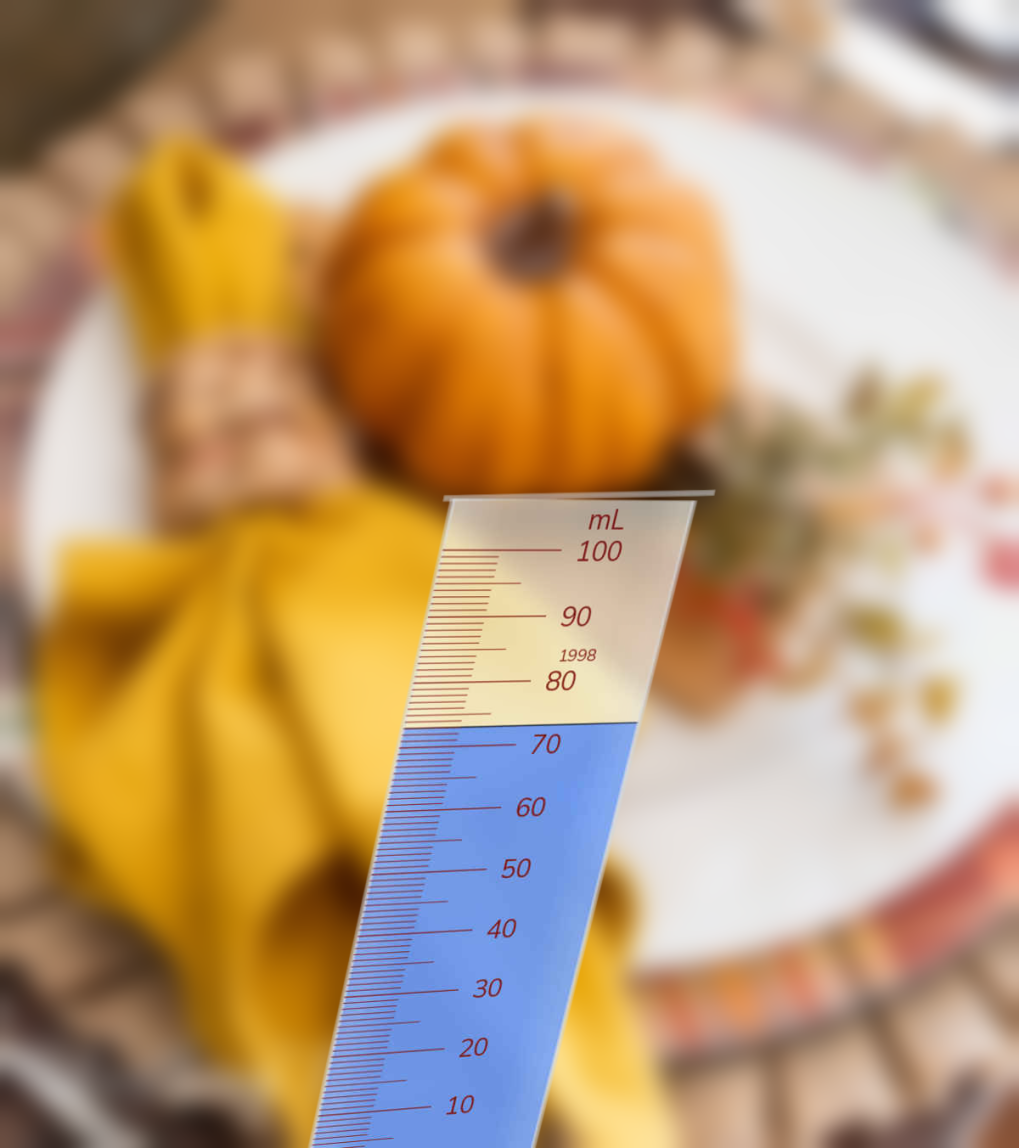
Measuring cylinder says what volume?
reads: 73 mL
